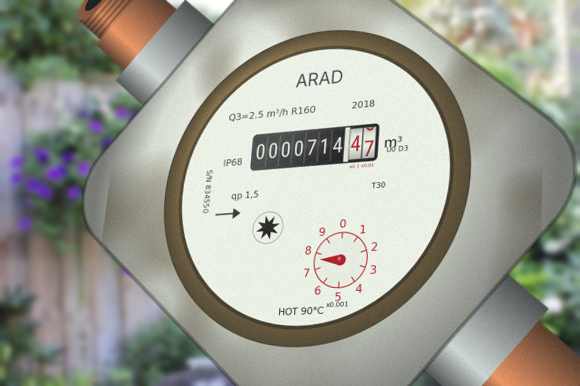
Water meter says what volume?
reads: 714.467 m³
